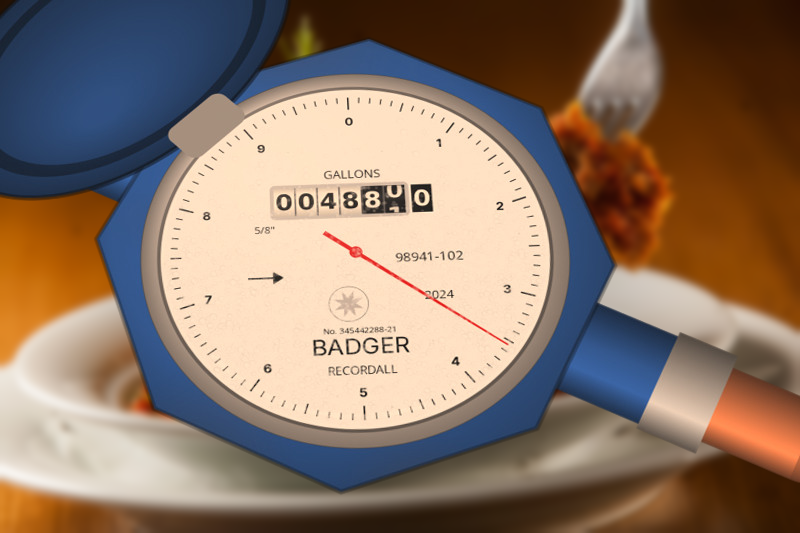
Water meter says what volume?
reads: 48803.5 gal
